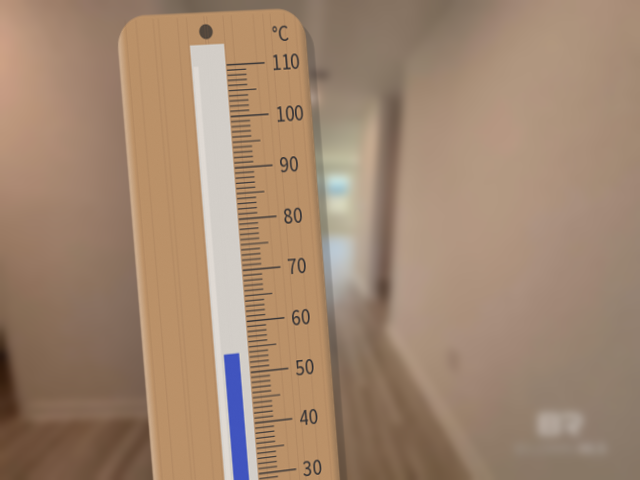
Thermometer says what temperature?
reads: 54 °C
